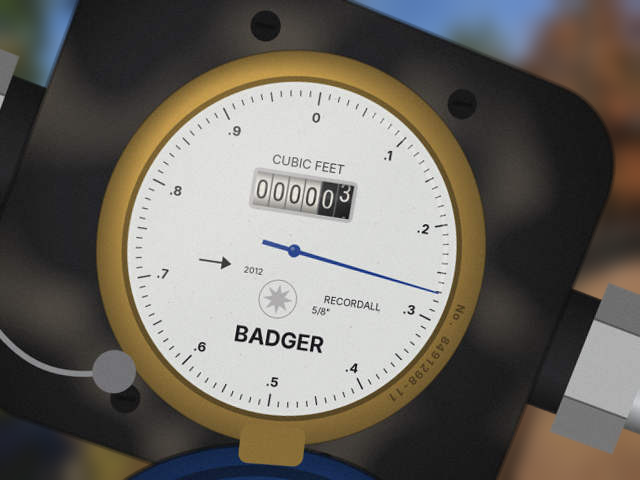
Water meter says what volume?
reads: 3.27 ft³
